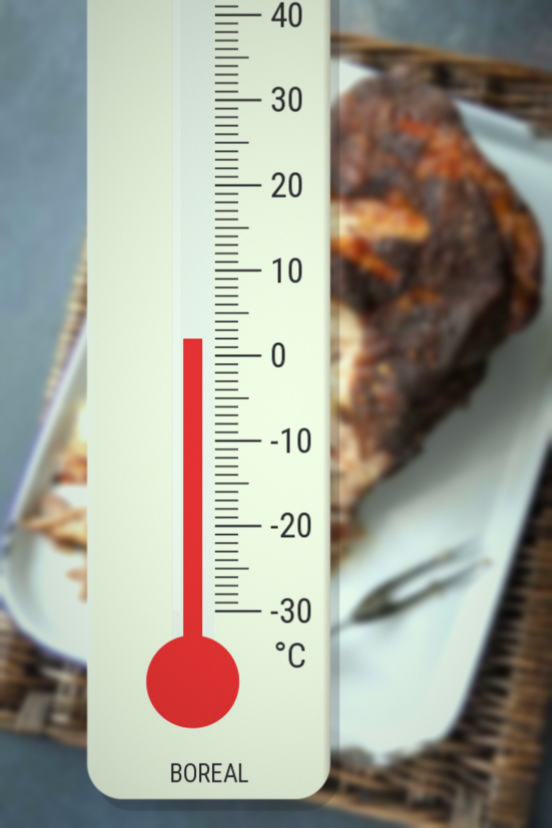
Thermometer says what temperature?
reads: 2 °C
